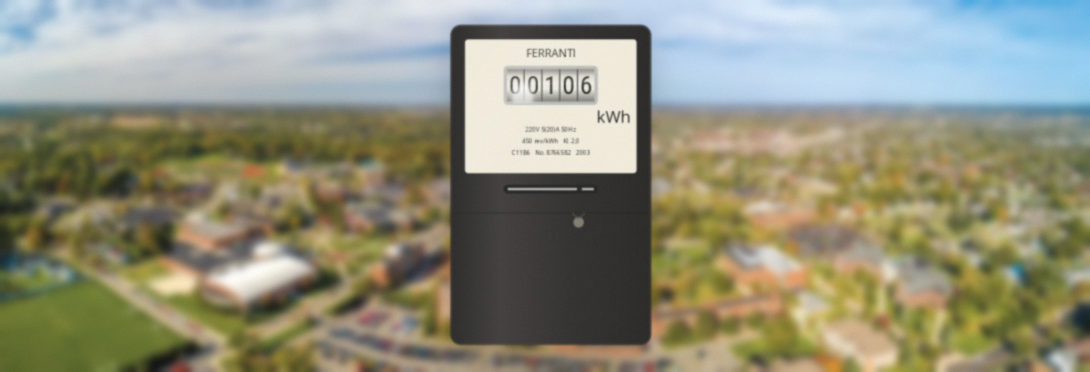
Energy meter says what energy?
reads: 106 kWh
